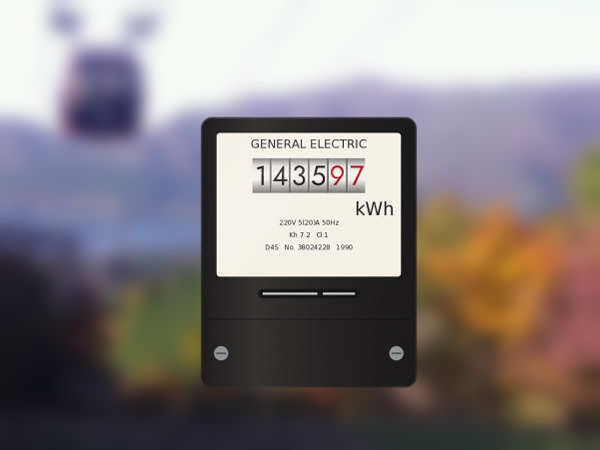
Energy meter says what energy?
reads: 1435.97 kWh
